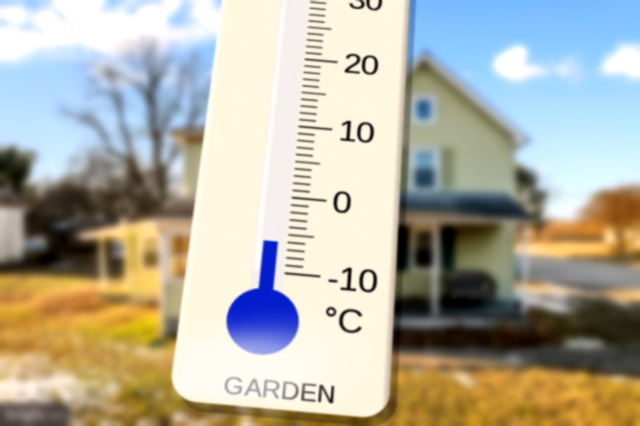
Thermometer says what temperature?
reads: -6 °C
